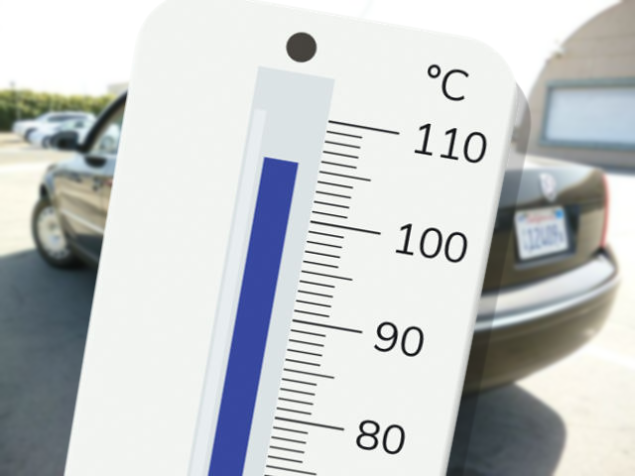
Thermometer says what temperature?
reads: 105.5 °C
